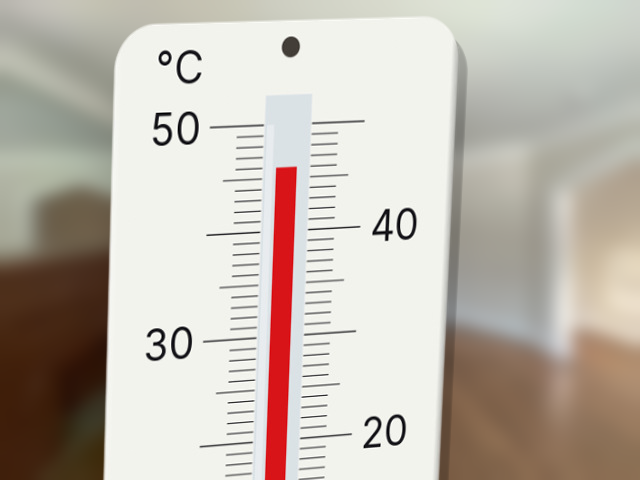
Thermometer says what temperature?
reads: 46 °C
